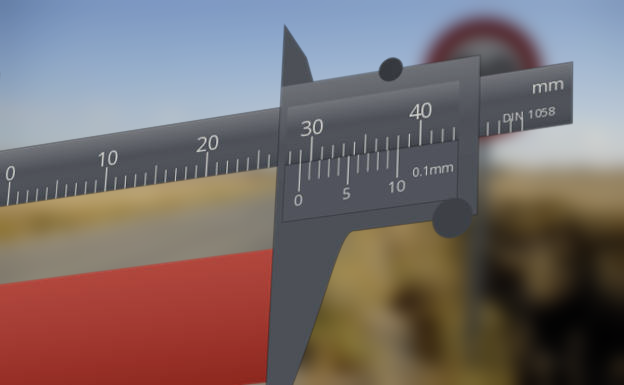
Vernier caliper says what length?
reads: 29.0 mm
